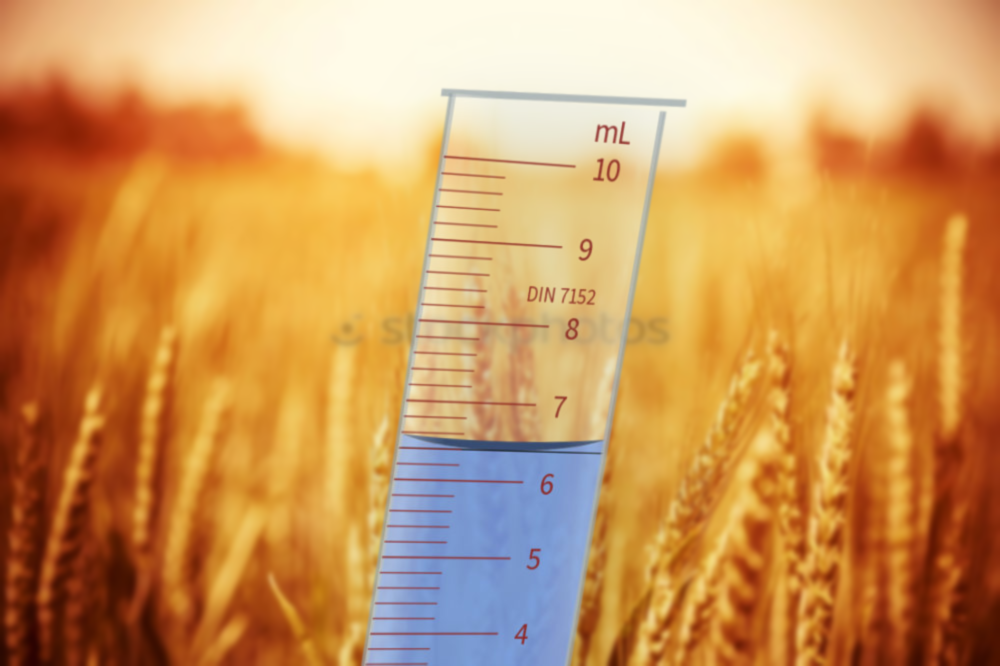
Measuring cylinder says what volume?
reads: 6.4 mL
